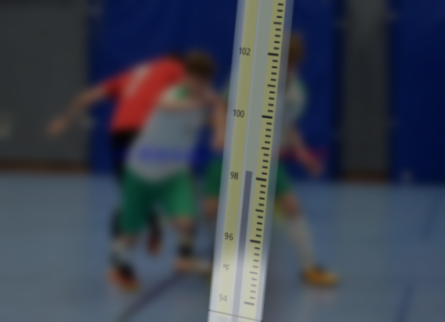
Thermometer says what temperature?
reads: 98.2 °F
